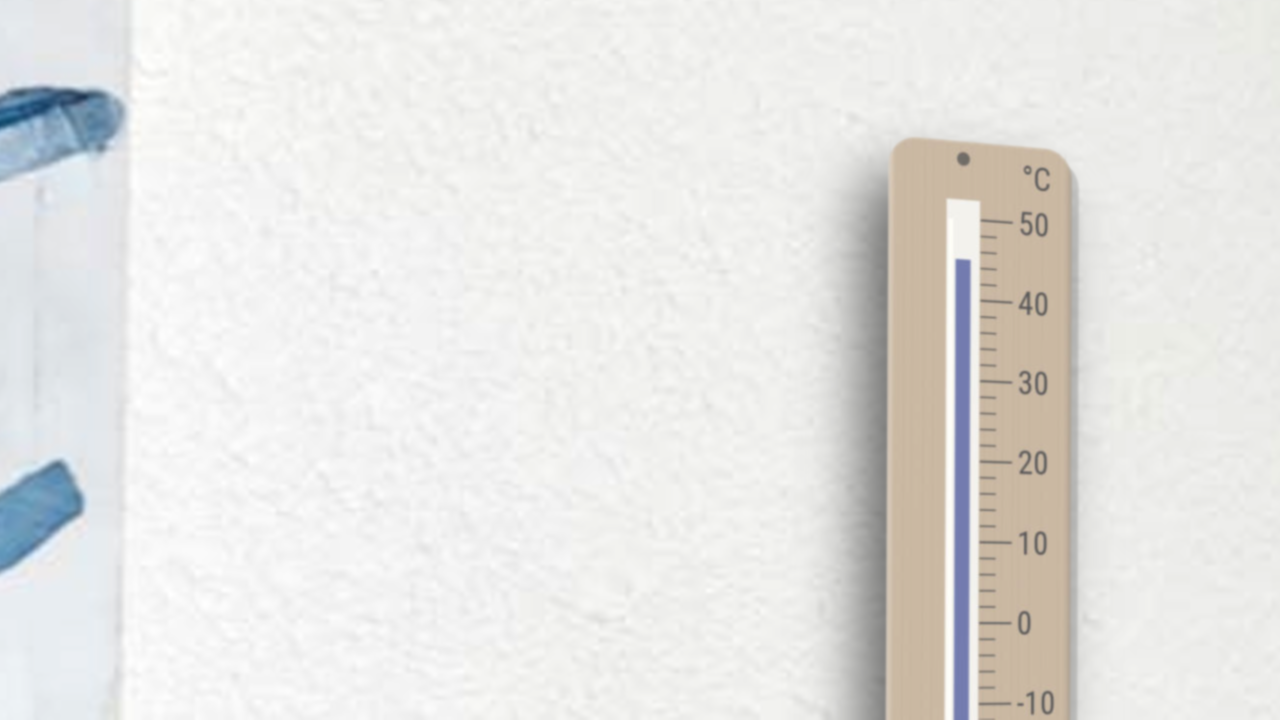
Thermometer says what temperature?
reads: 45 °C
